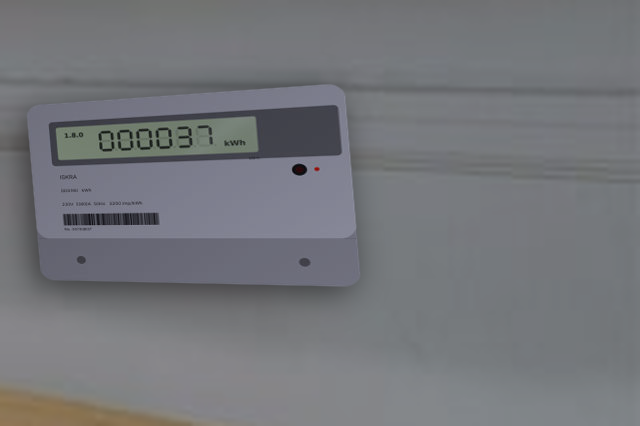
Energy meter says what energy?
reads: 37 kWh
